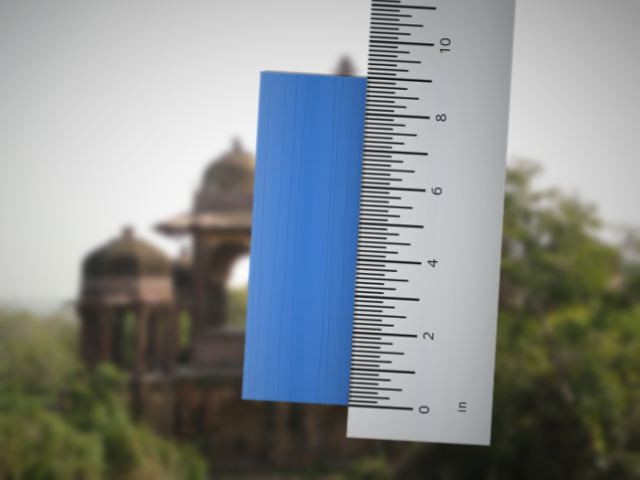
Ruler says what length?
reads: 9 in
